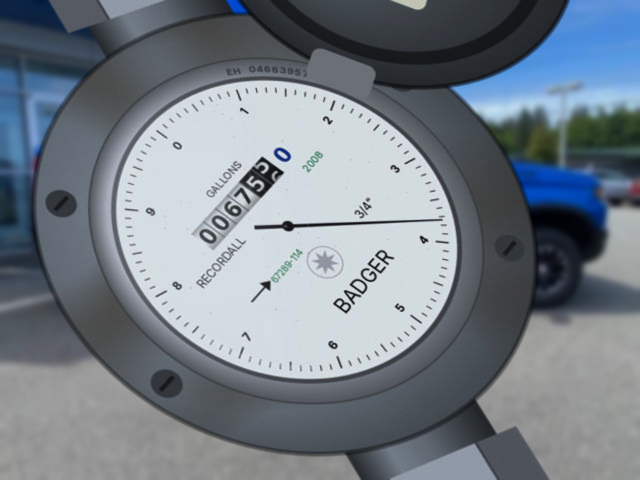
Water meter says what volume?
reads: 67553.7 gal
